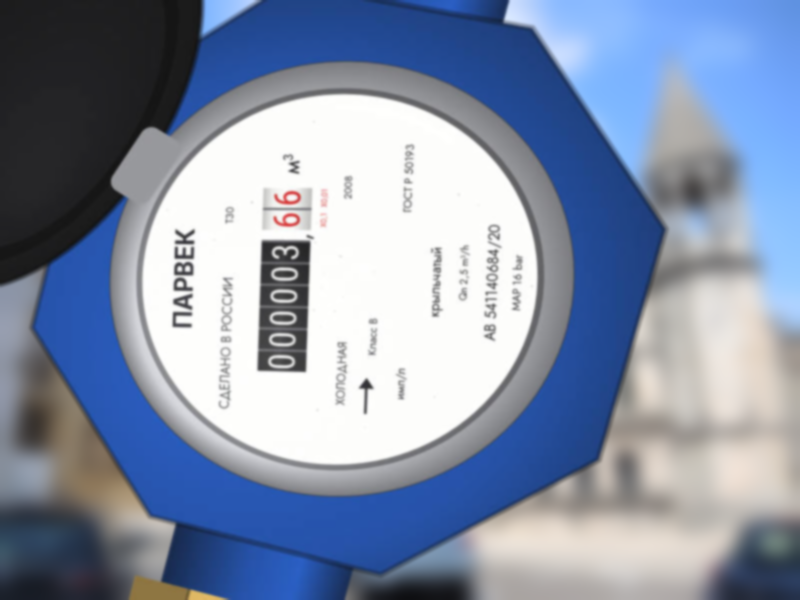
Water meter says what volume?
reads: 3.66 m³
